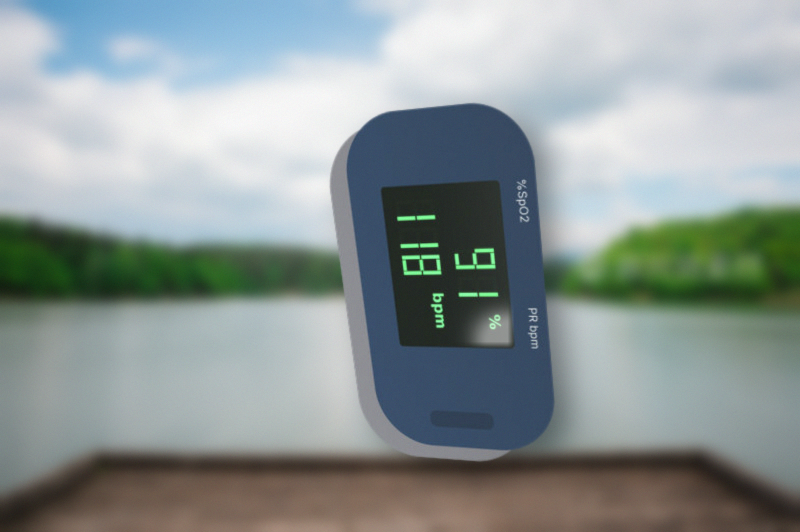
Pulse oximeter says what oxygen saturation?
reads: 91 %
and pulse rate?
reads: 118 bpm
